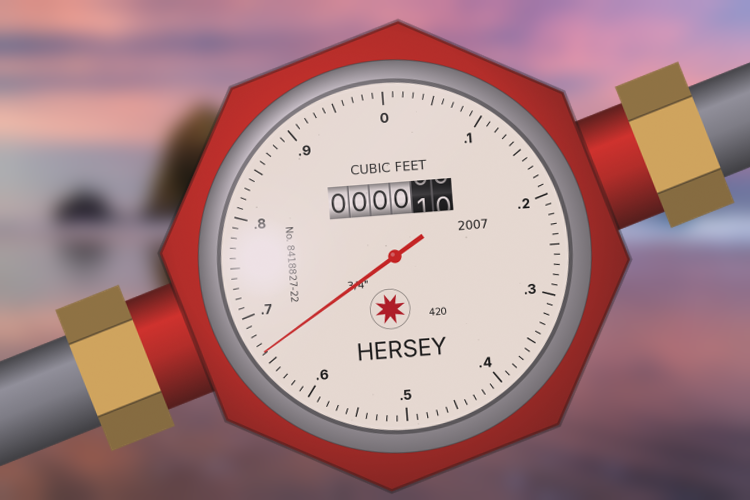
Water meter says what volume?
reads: 9.66 ft³
